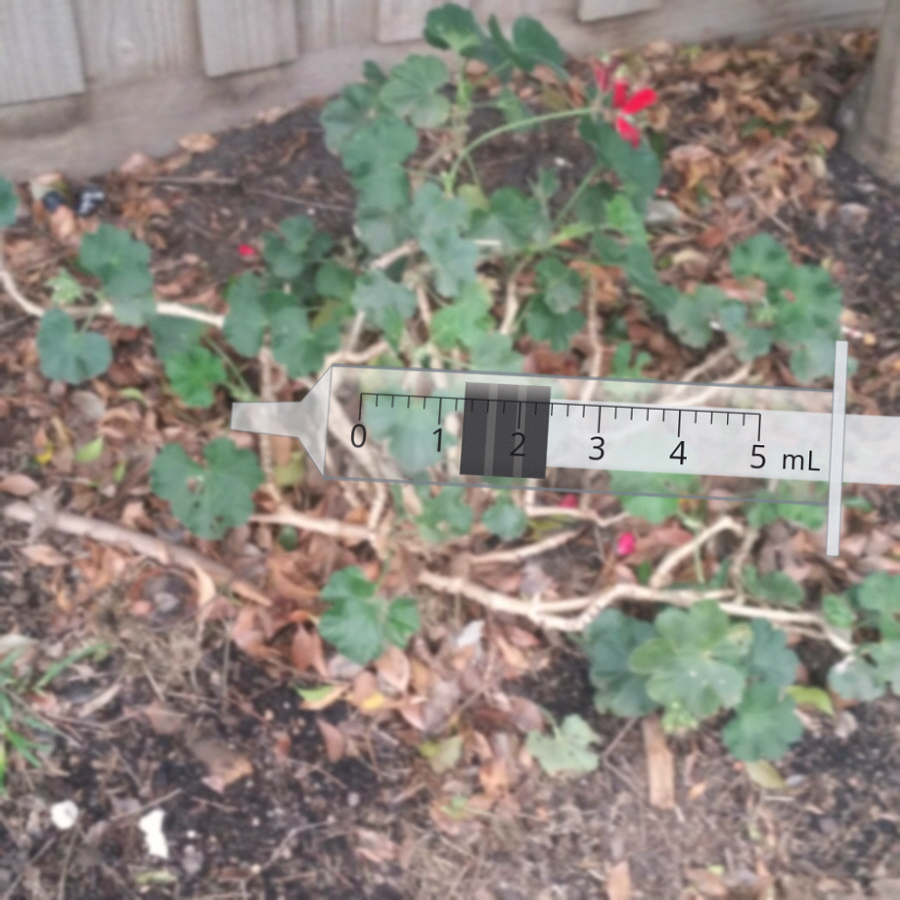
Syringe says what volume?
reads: 1.3 mL
